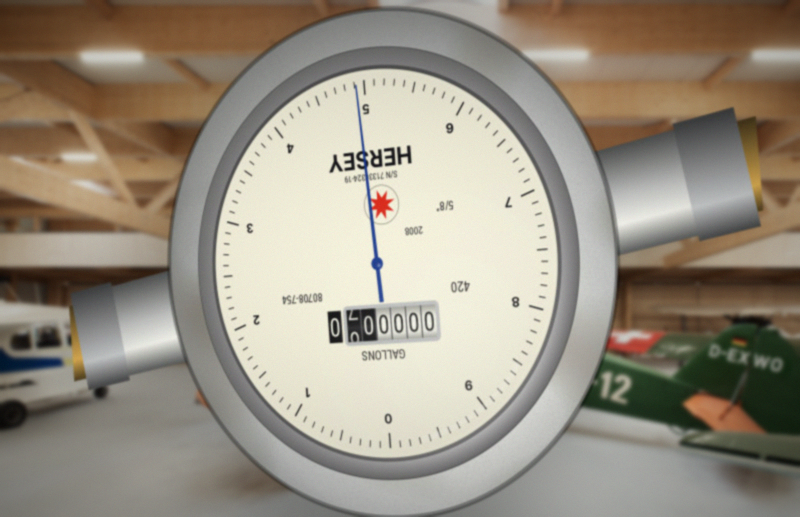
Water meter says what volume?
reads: 64.9 gal
